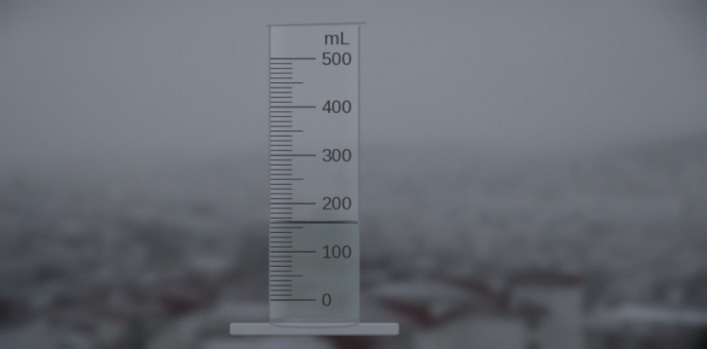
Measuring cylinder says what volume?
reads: 160 mL
